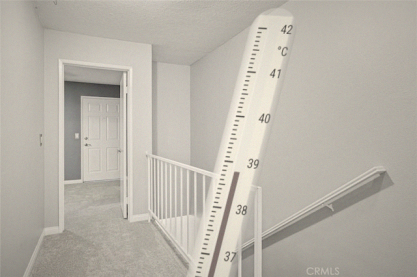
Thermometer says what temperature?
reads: 38.8 °C
